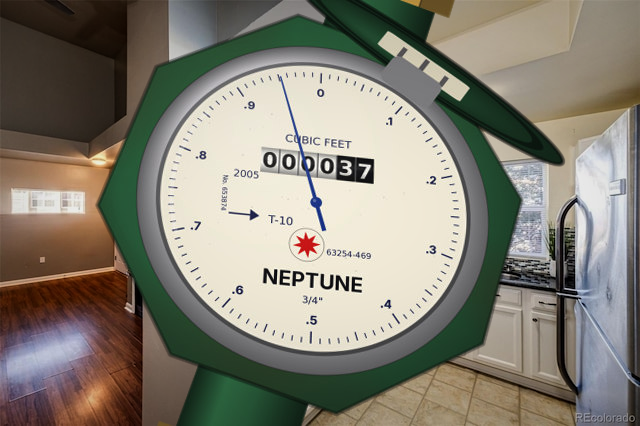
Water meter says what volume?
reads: 36.95 ft³
